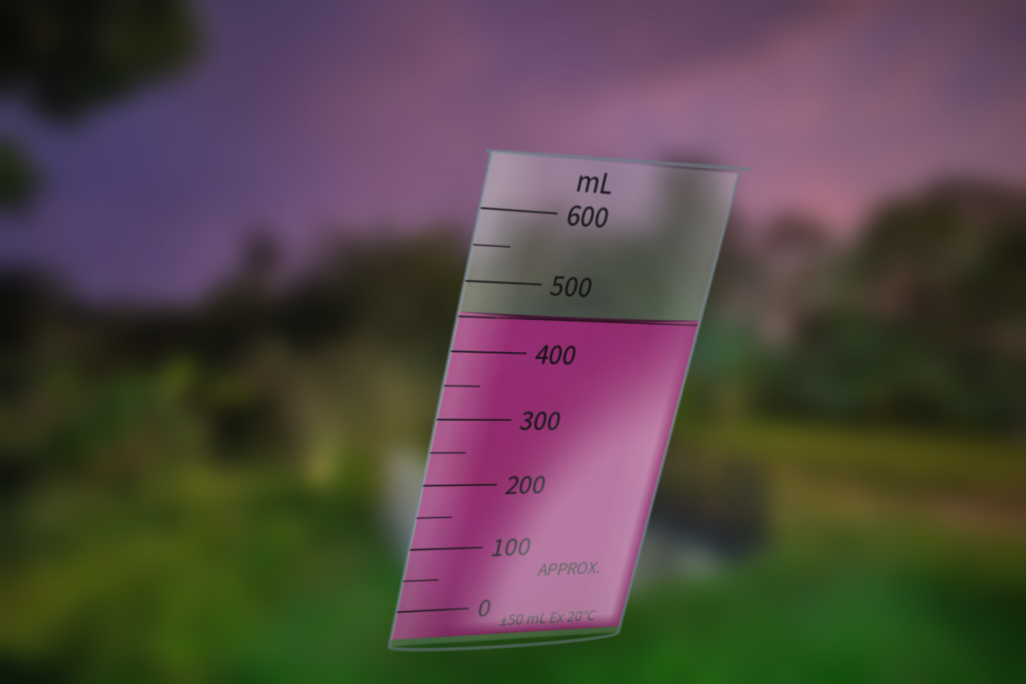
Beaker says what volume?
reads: 450 mL
